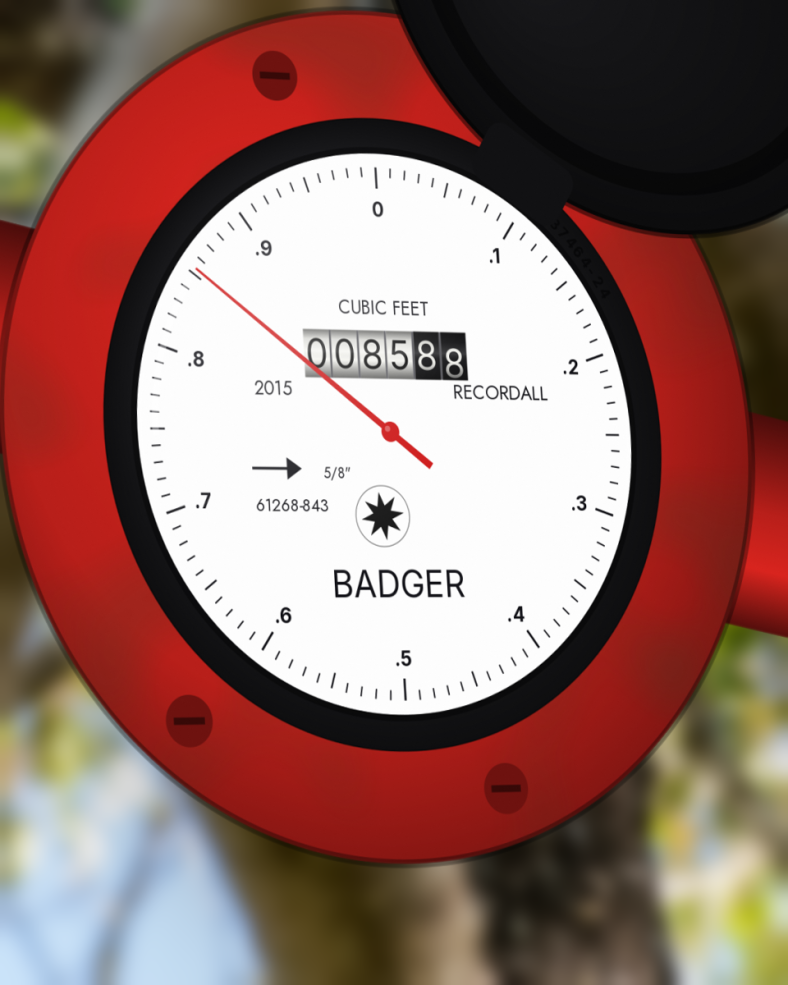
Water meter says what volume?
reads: 8587.85 ft³
